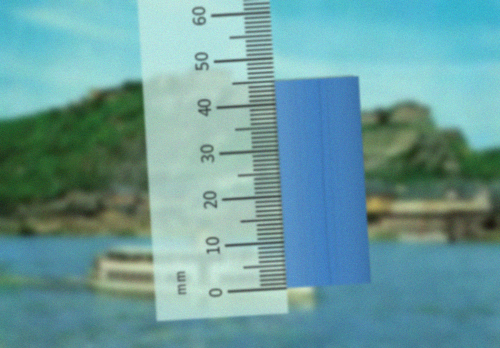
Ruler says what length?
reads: 45 mm
